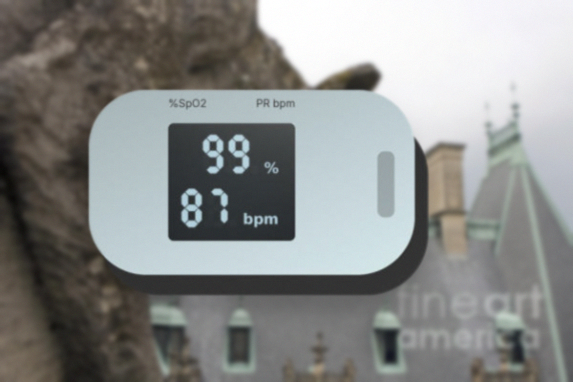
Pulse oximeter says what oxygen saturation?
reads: 99 %
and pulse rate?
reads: 87 bpm
